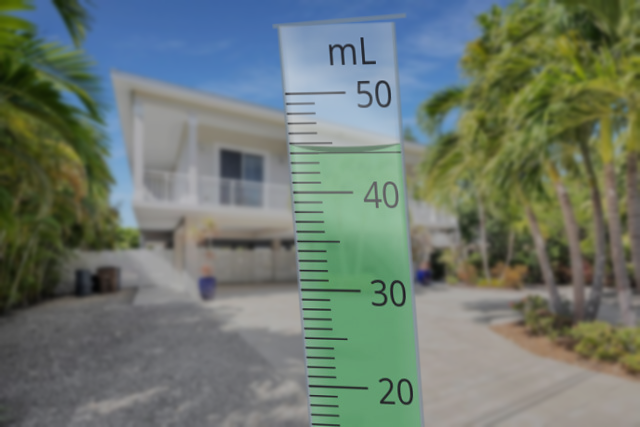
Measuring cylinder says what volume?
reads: 44 mL
